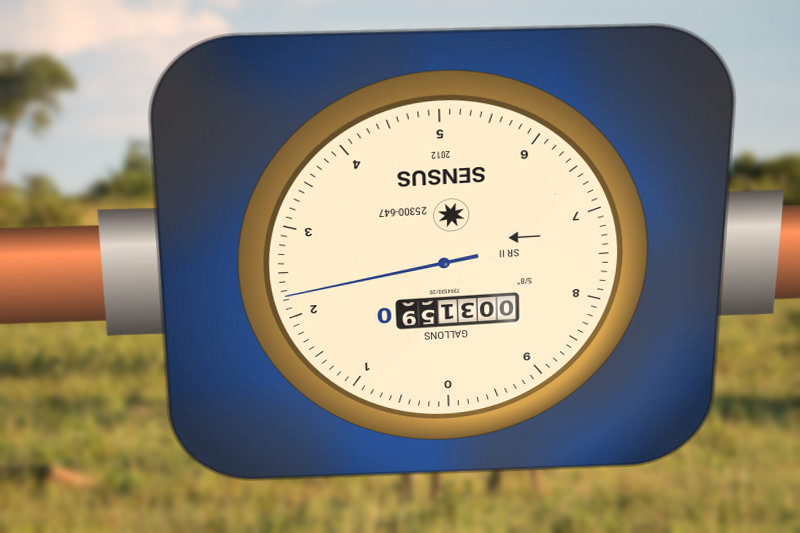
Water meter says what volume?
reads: 31592.2 gal
